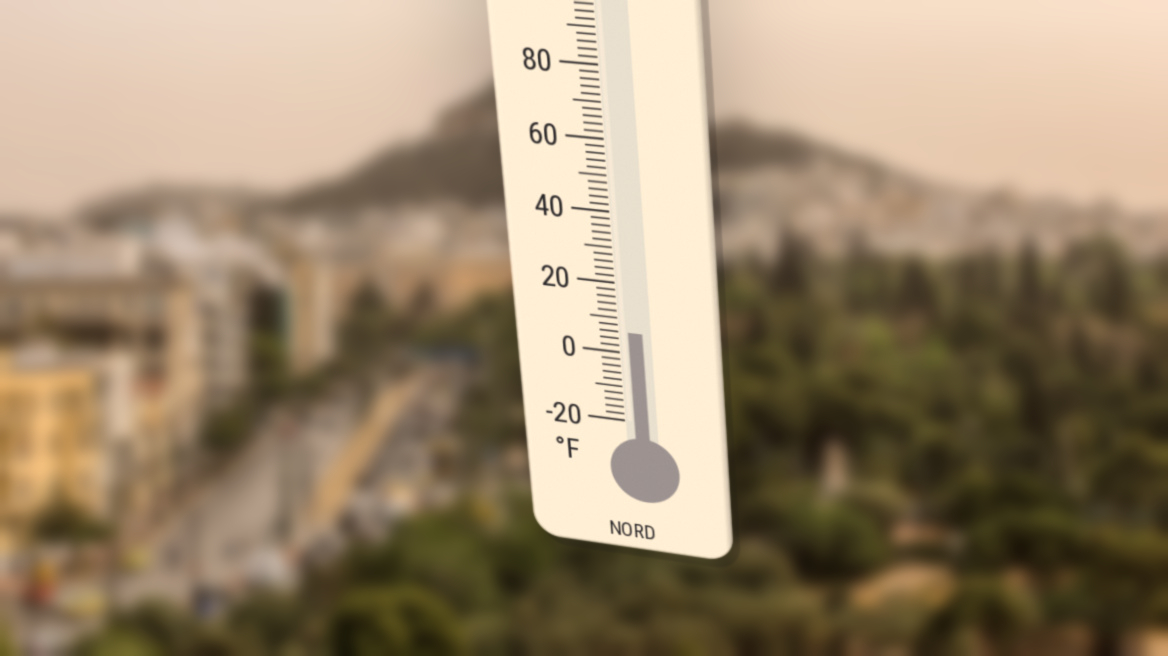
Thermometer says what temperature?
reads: 6 °F
